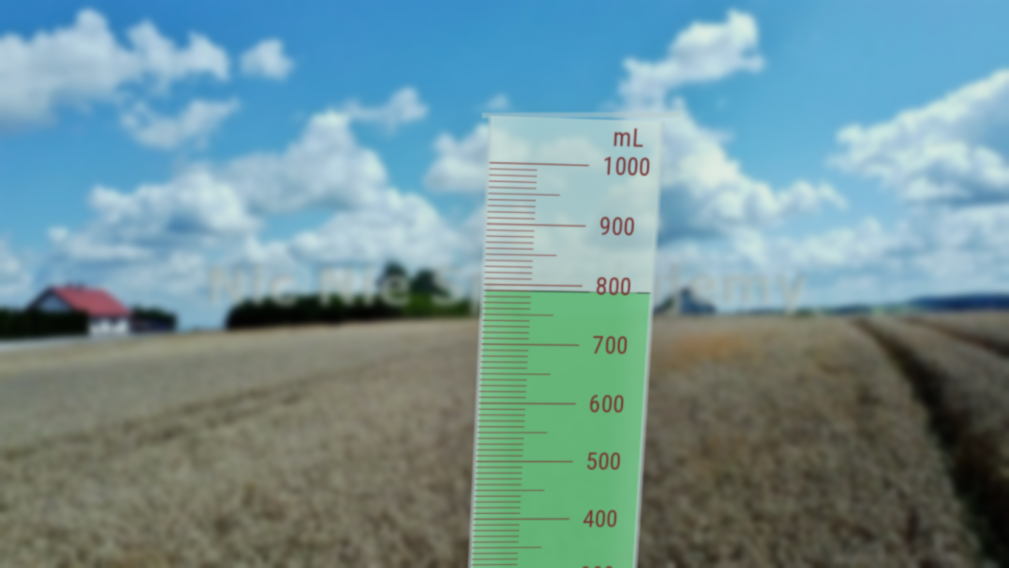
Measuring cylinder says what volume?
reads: 790 mL
